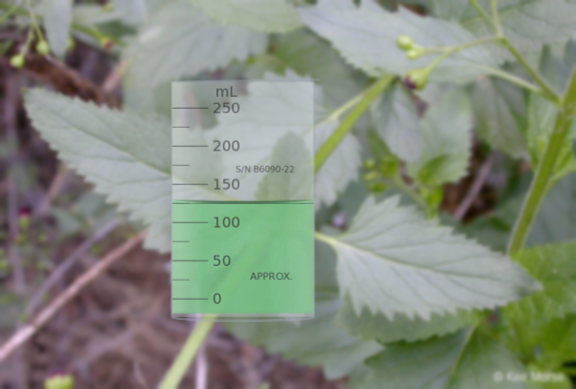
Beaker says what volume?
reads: 125 mL
